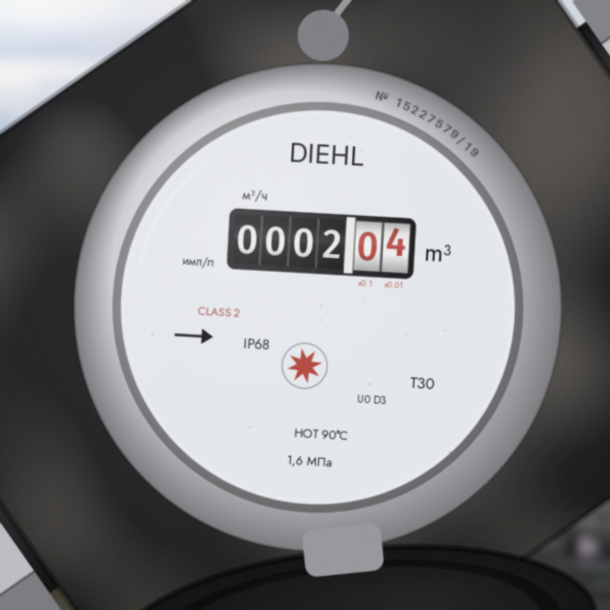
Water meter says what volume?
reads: 2.04 m³
